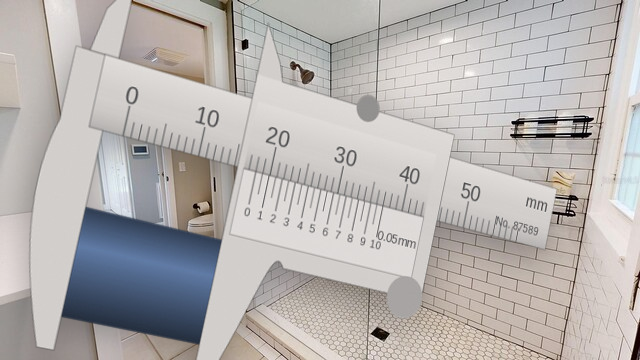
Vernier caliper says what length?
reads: 18.0 mm
